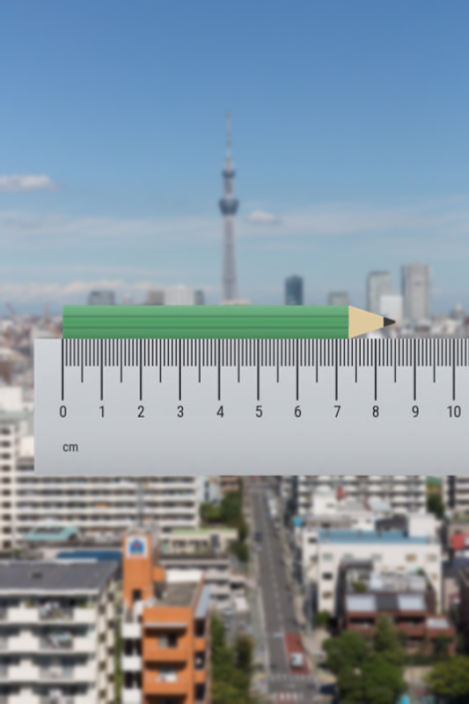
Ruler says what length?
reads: 8.5 cm
